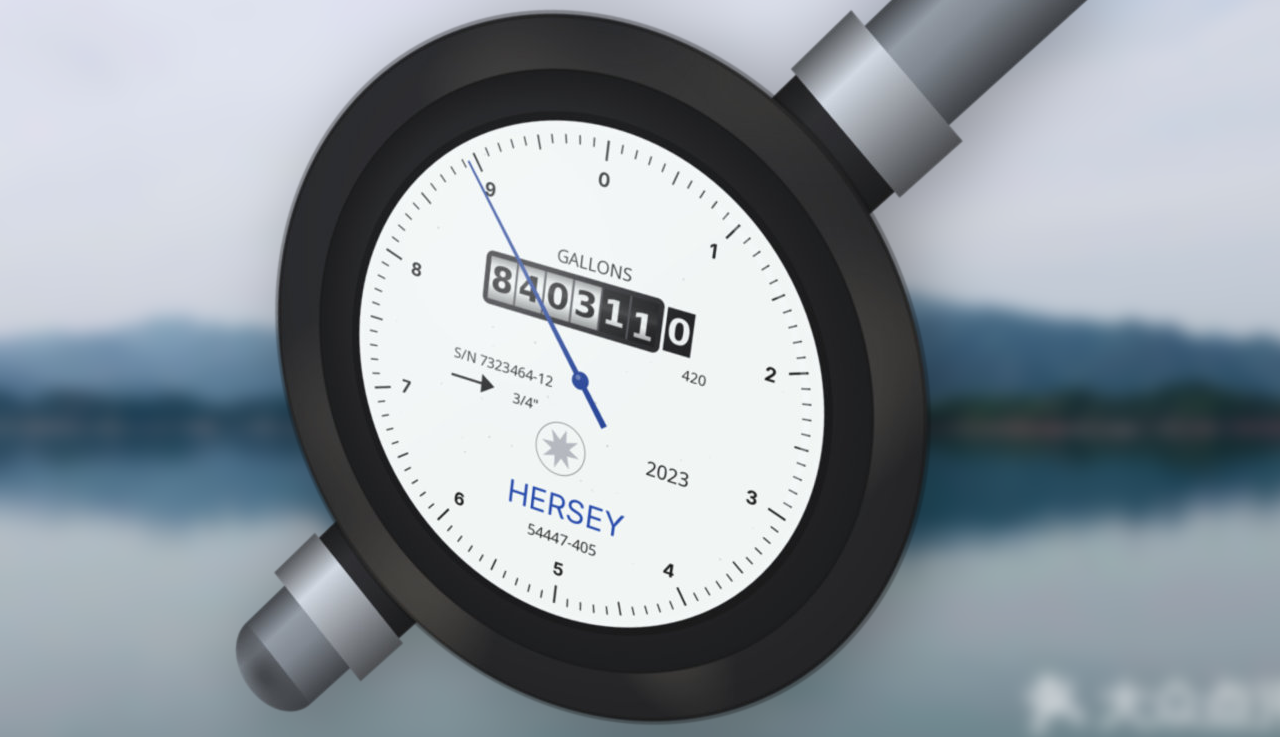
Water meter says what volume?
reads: 8403108.9 gal
